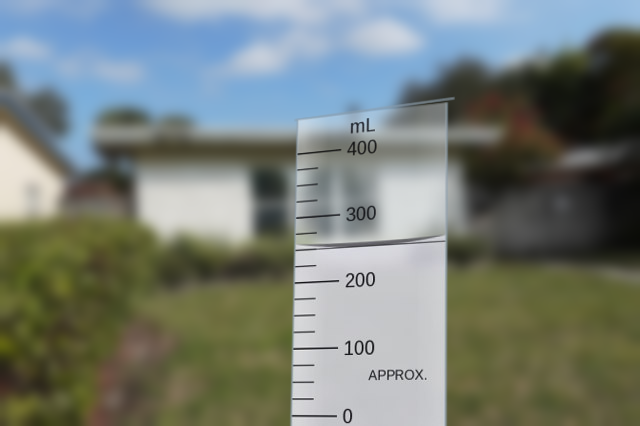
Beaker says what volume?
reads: 250 mL
